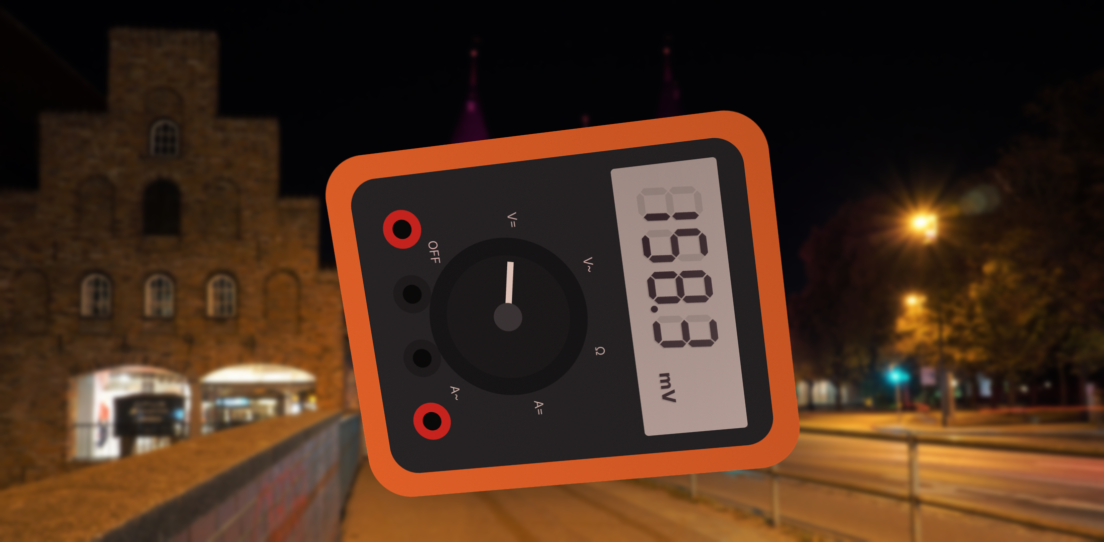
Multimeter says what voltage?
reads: 158.3 mV
